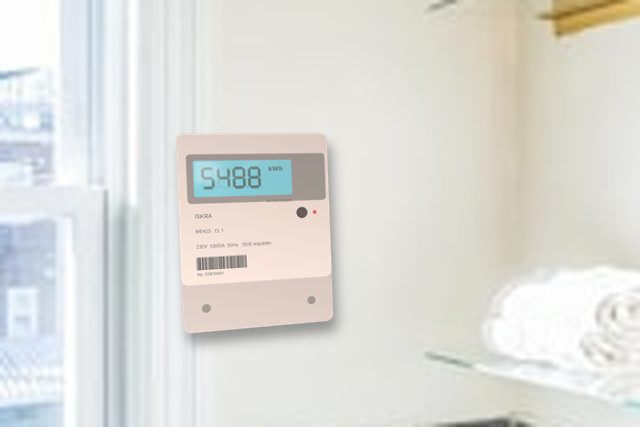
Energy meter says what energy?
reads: 5488 kWh
